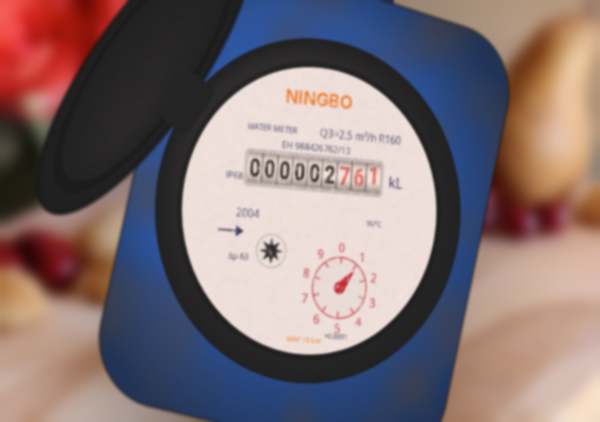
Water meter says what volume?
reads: 2.7611 kL
